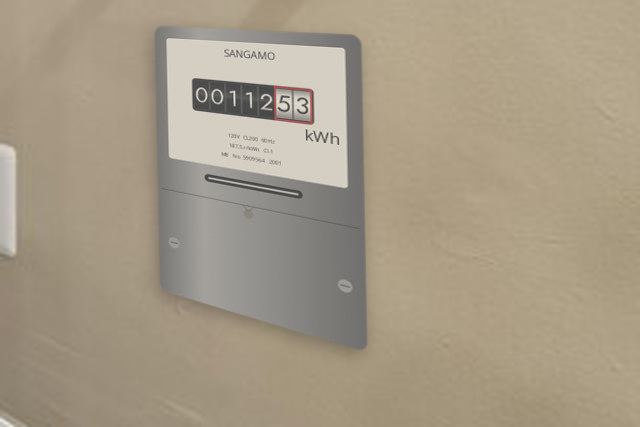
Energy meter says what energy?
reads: 112.53 kWh
